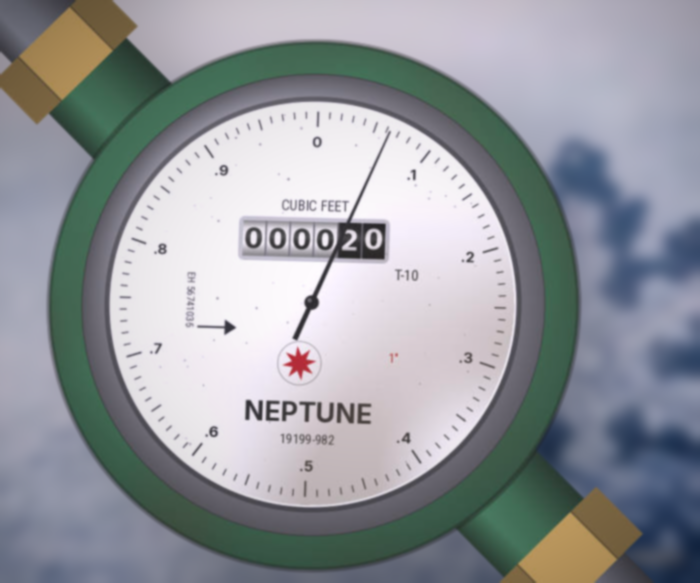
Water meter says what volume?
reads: 20.06 ft³
